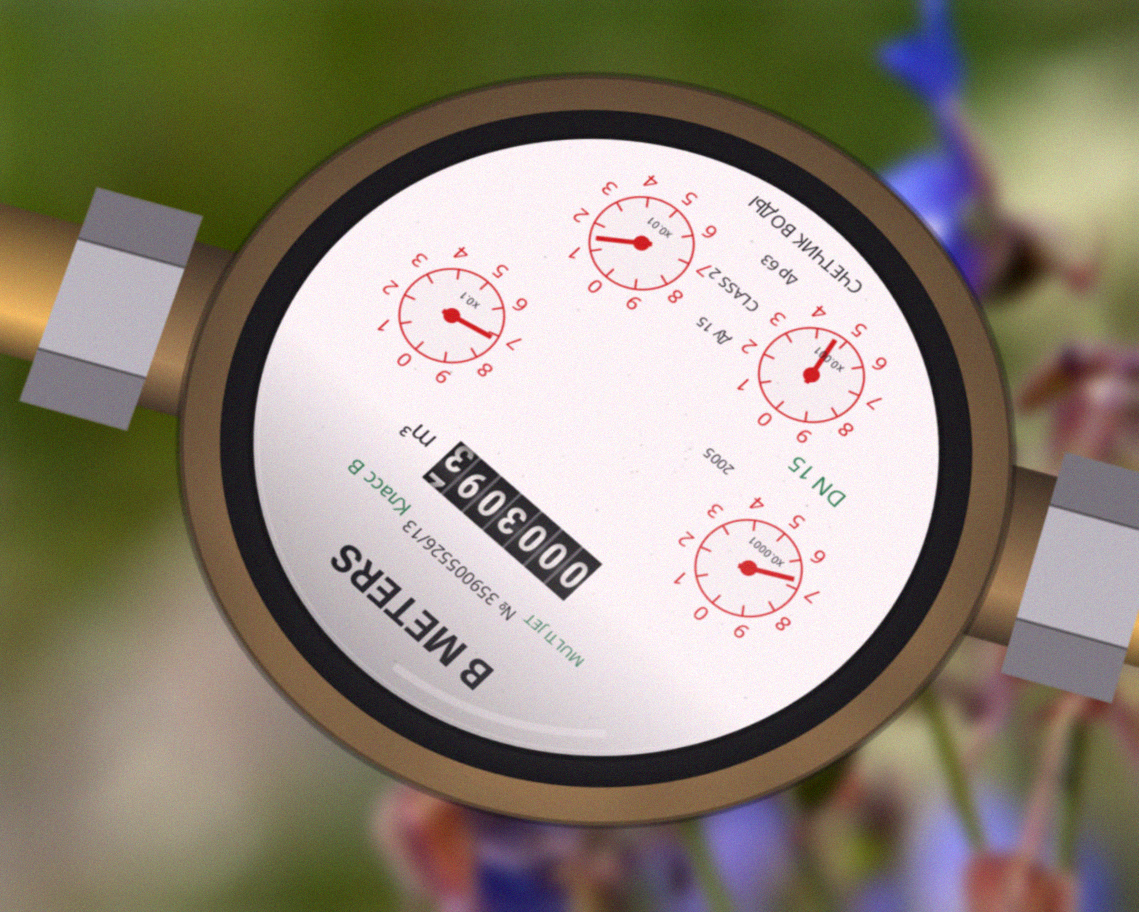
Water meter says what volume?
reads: 3092.7146 m³
